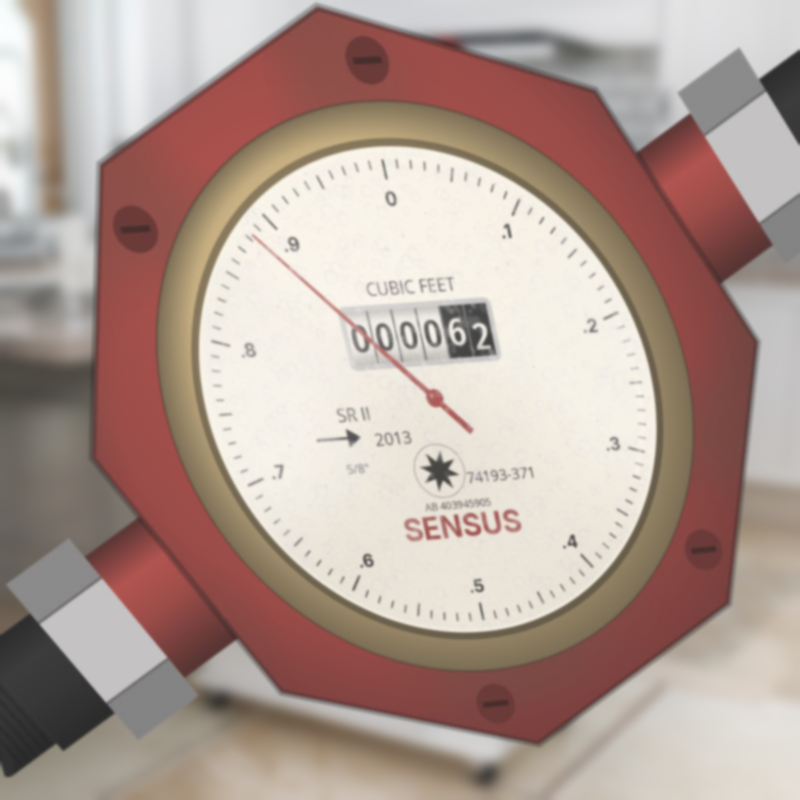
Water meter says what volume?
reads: 61.88 ft³
